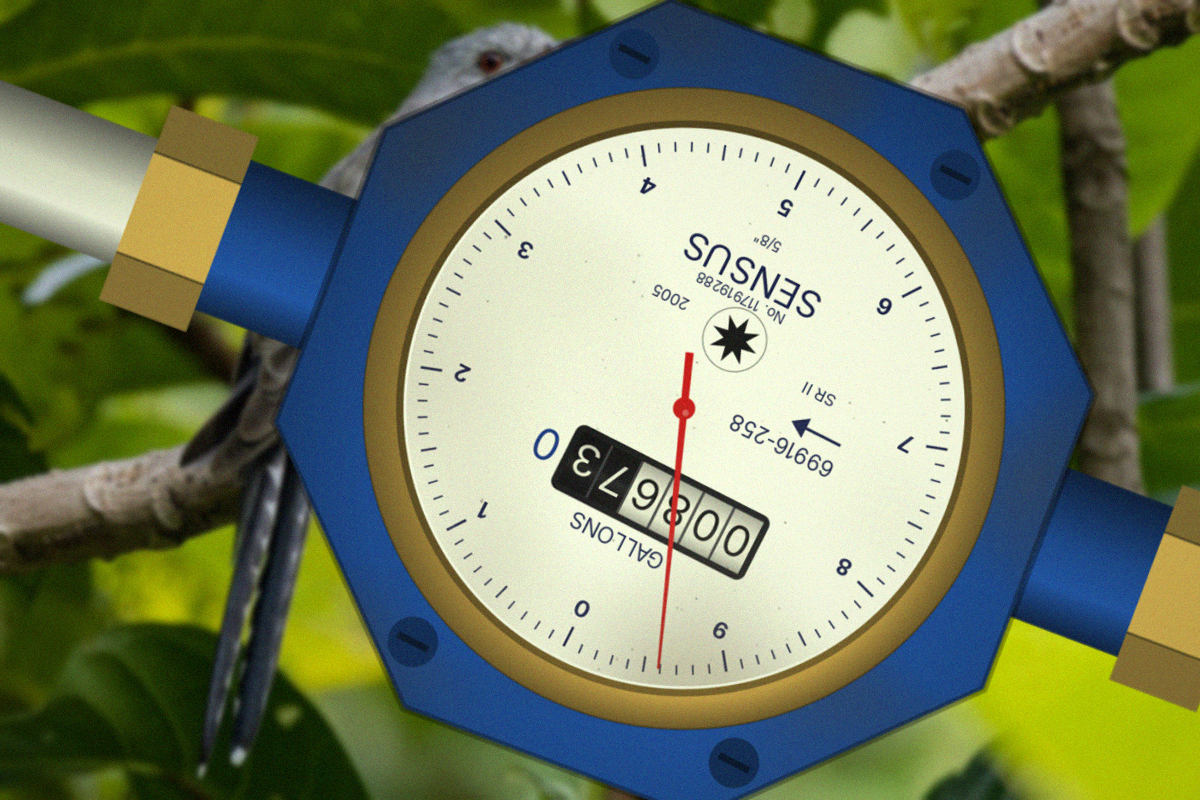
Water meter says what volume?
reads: 86729.4 gal
